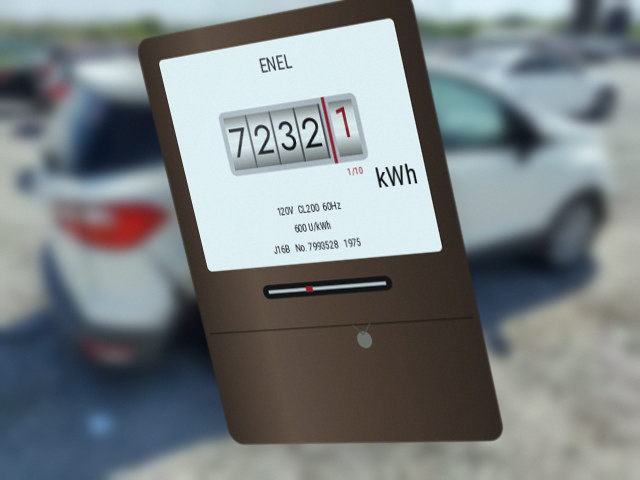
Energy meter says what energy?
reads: 7232.1 kWh
